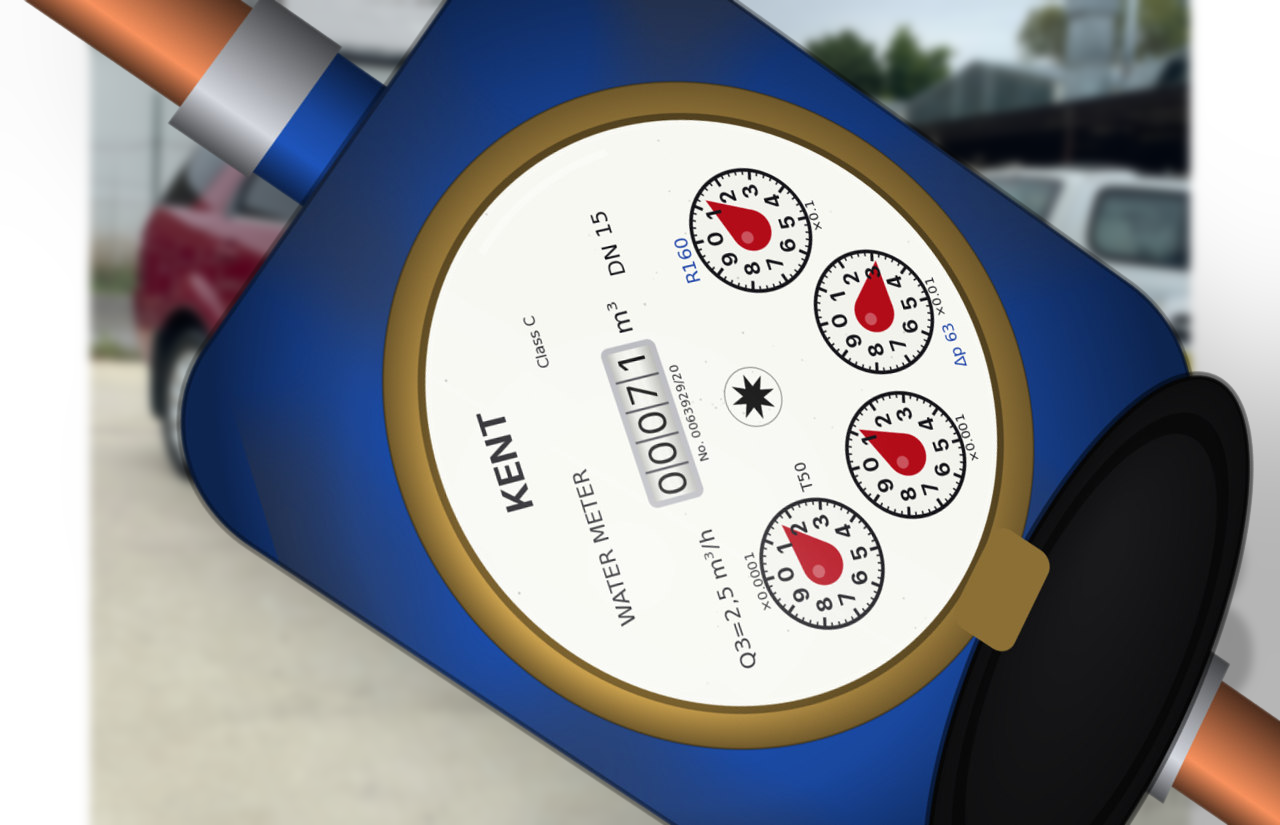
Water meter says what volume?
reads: 71.1311 m³
